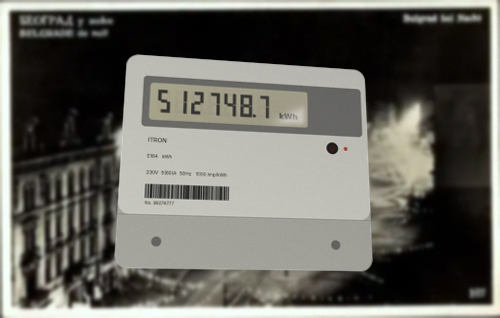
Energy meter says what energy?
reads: 512748.7 kWh
